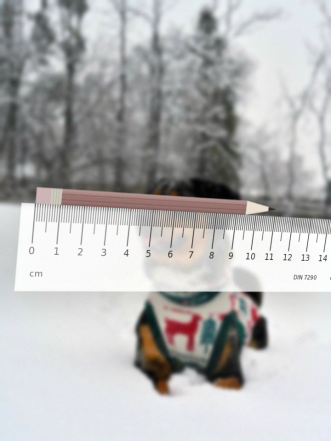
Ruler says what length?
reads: 11 cm
